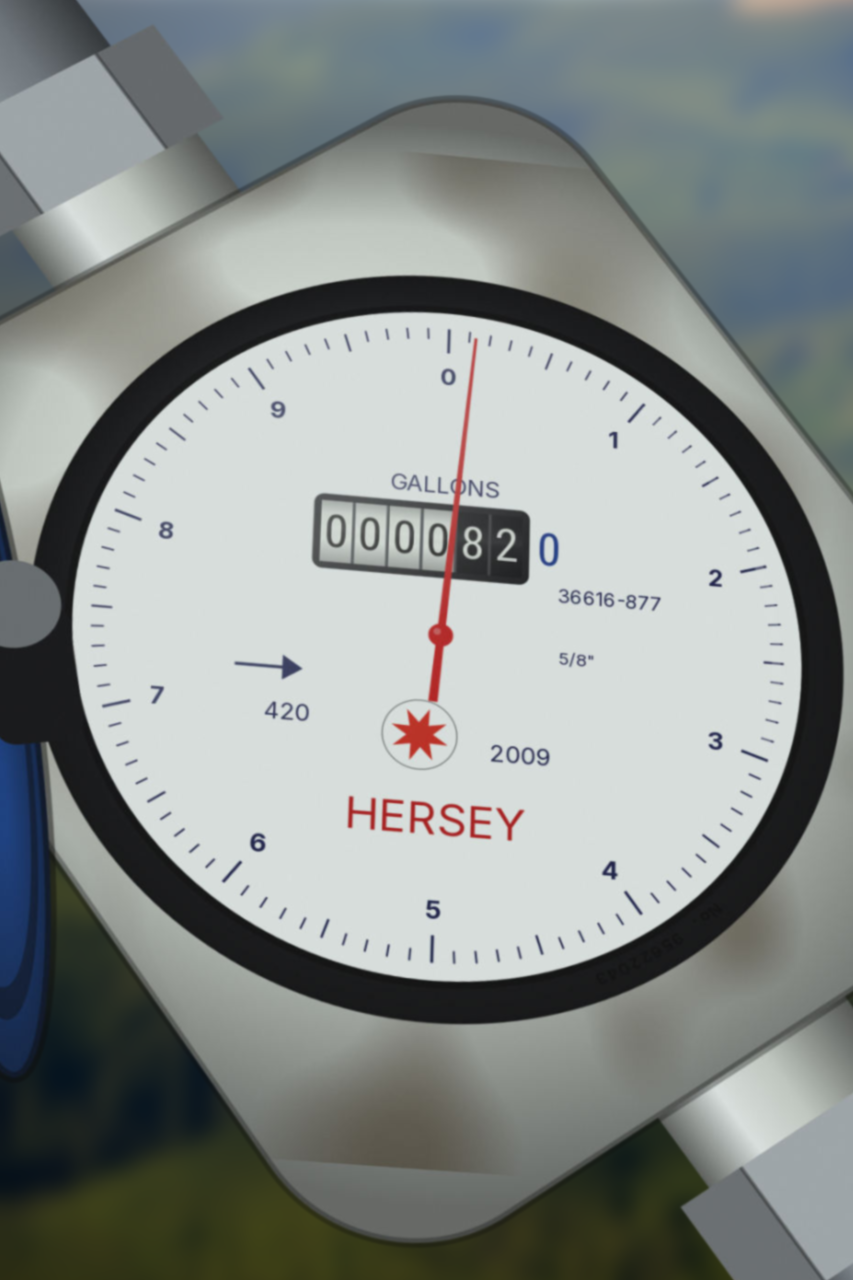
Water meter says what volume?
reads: 820.1 gal
